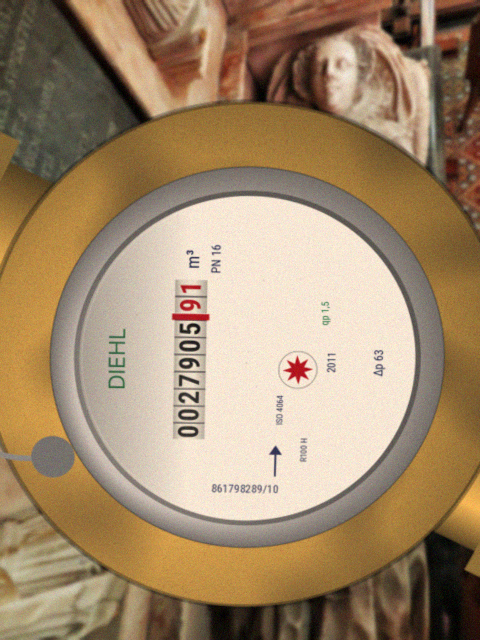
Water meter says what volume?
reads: 27905.91 m³
